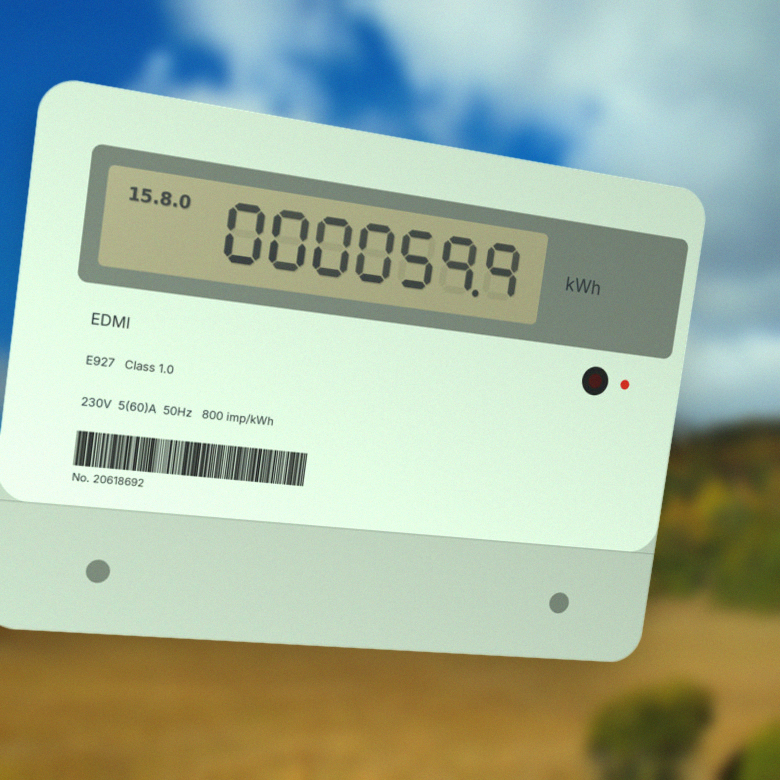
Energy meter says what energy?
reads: 59.9 kWh
